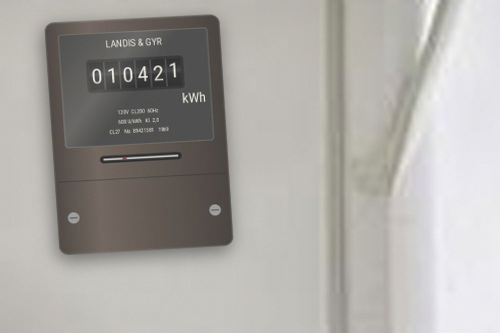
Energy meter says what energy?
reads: 10421 kWh
